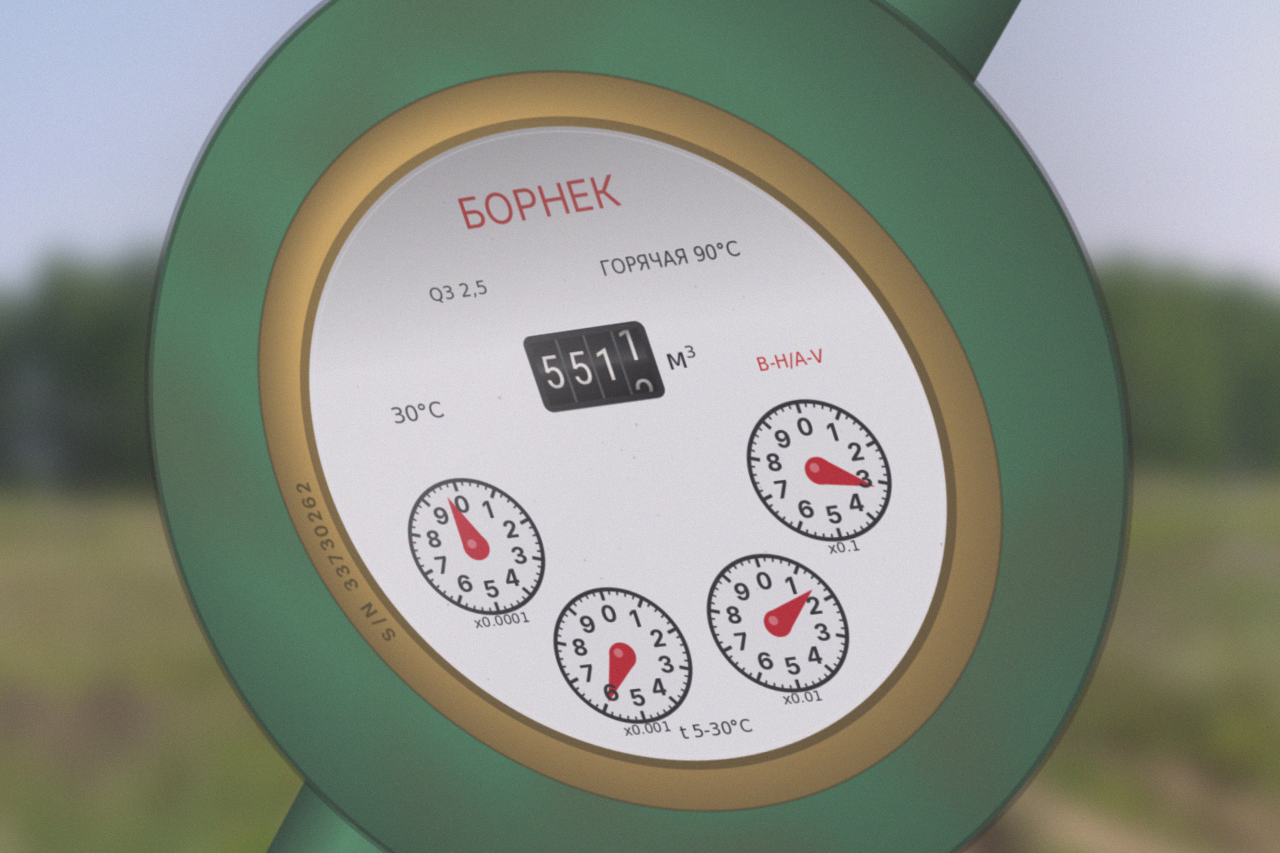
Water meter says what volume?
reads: 5511.3159 m³
